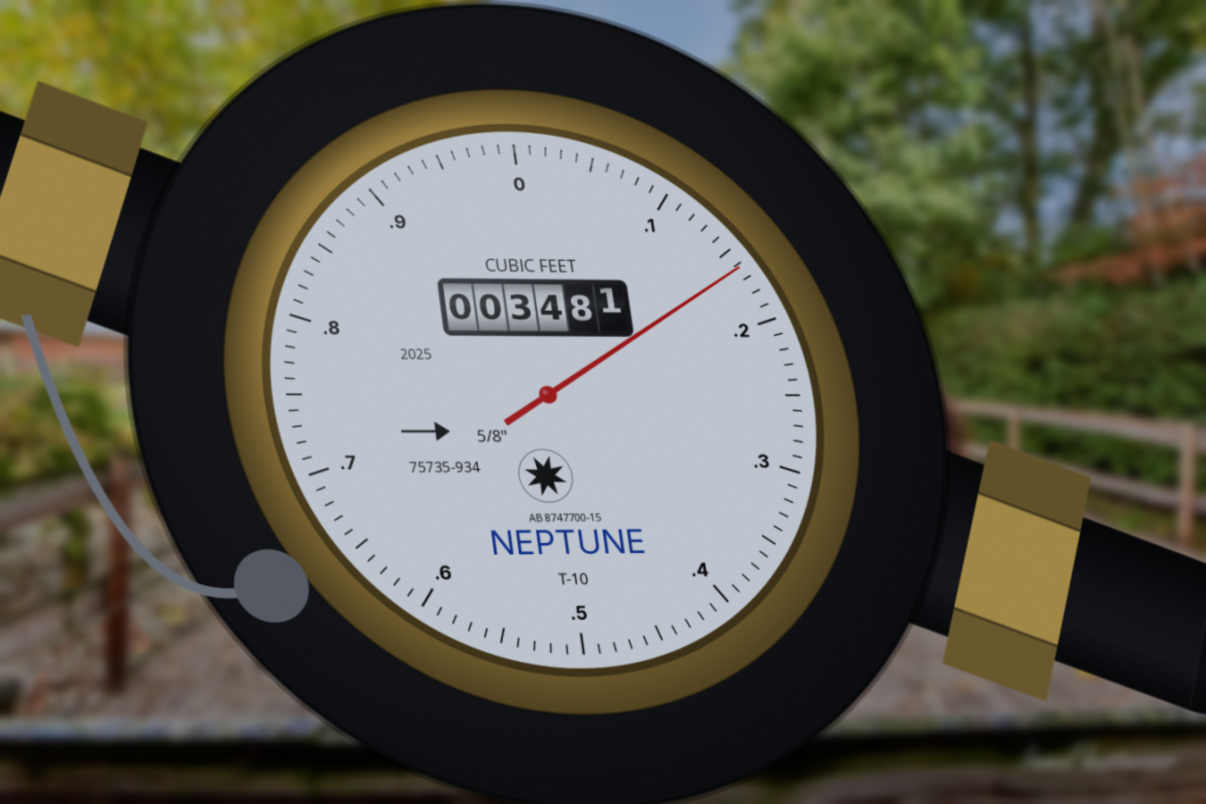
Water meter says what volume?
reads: 3481.16 ft³
